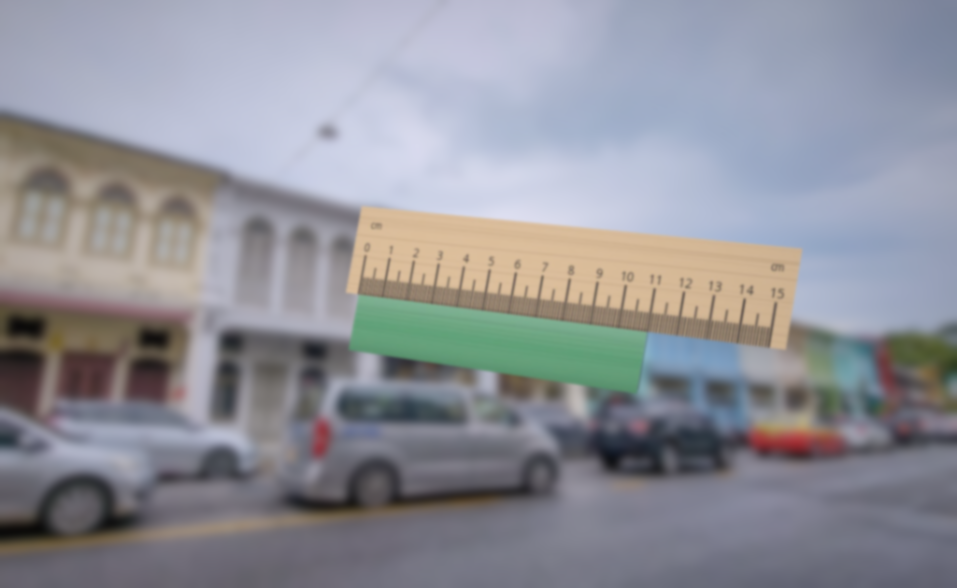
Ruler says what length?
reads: 11 cm
